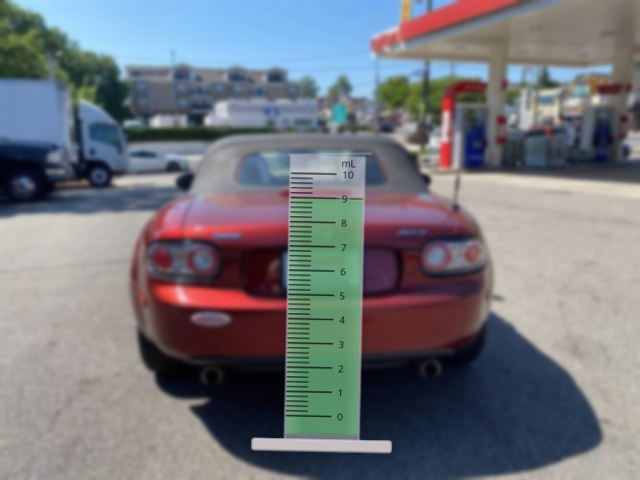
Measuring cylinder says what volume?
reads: 9 mL
